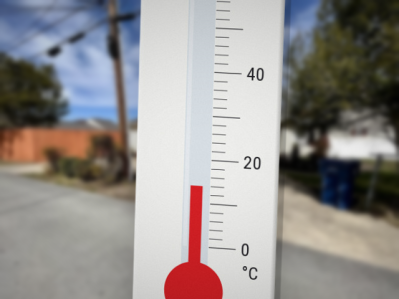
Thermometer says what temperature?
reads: 14 °C
